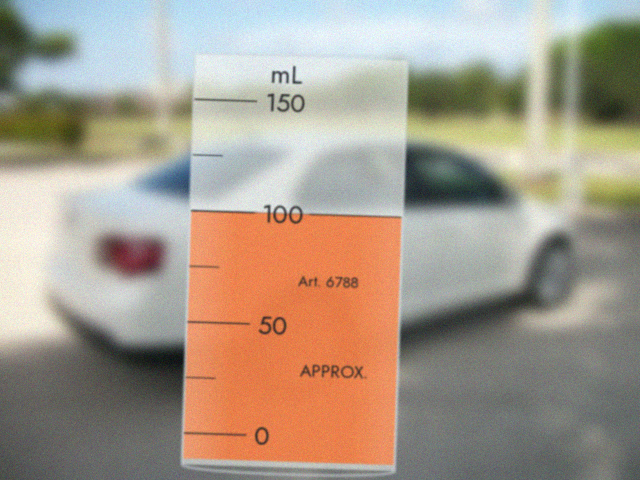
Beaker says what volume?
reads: 100 mL
